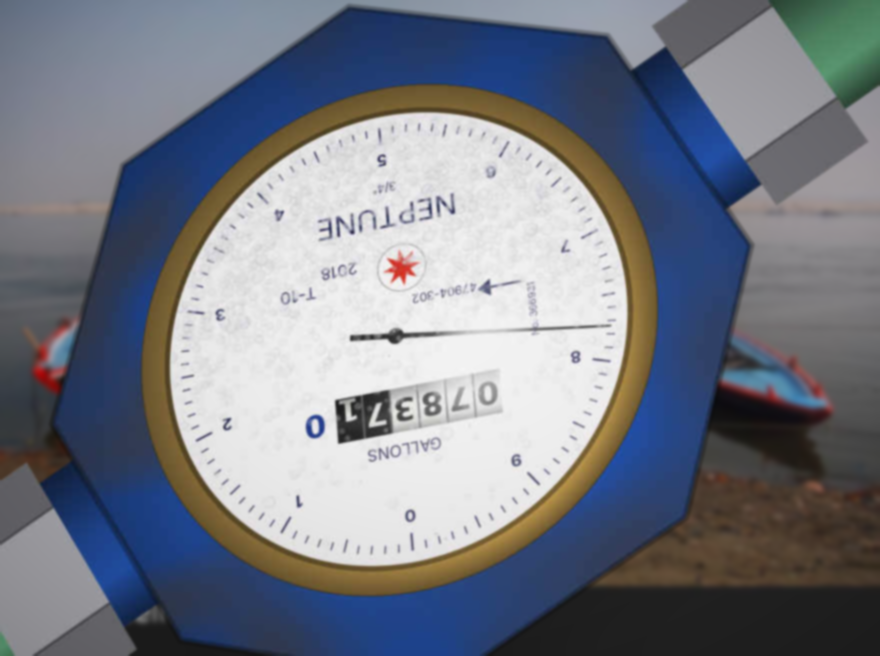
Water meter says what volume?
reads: 783707.7 gal
